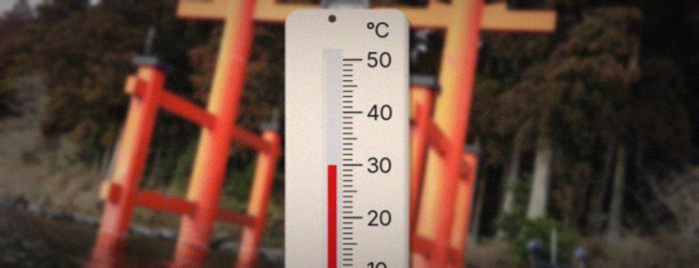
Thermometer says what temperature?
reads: 30 °C
